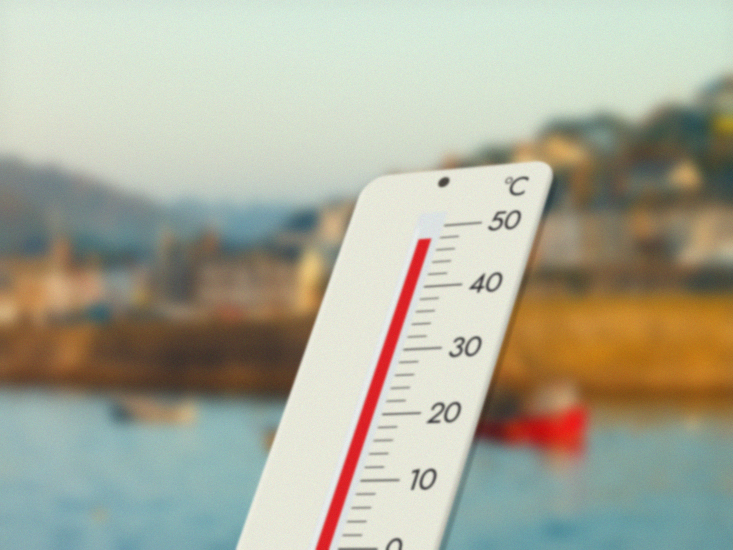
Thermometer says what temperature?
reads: 48 °C
